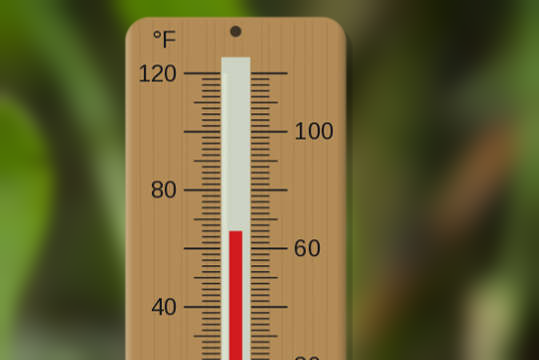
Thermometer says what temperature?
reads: 66 °F
